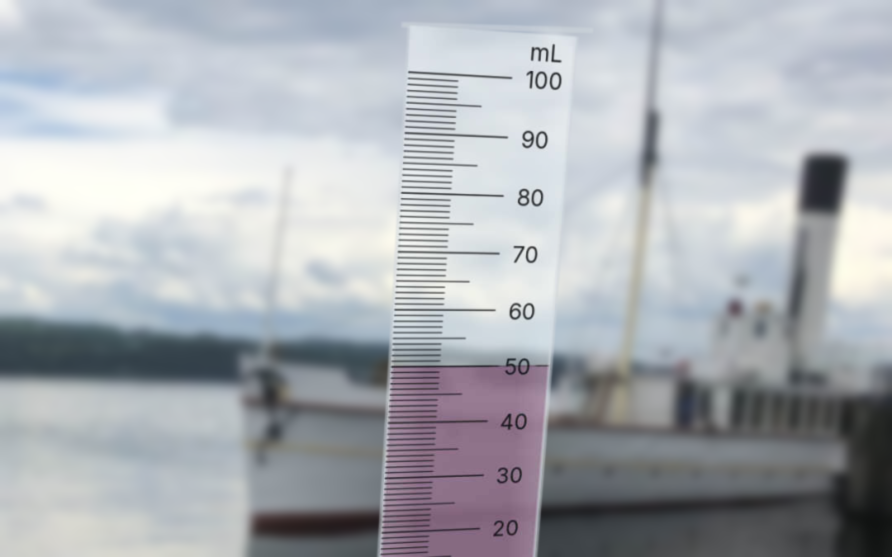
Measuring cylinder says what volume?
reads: 50 mL
